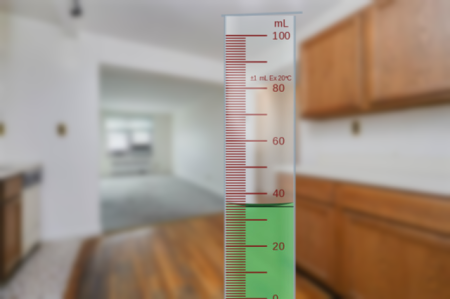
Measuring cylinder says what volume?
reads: 35 mL
